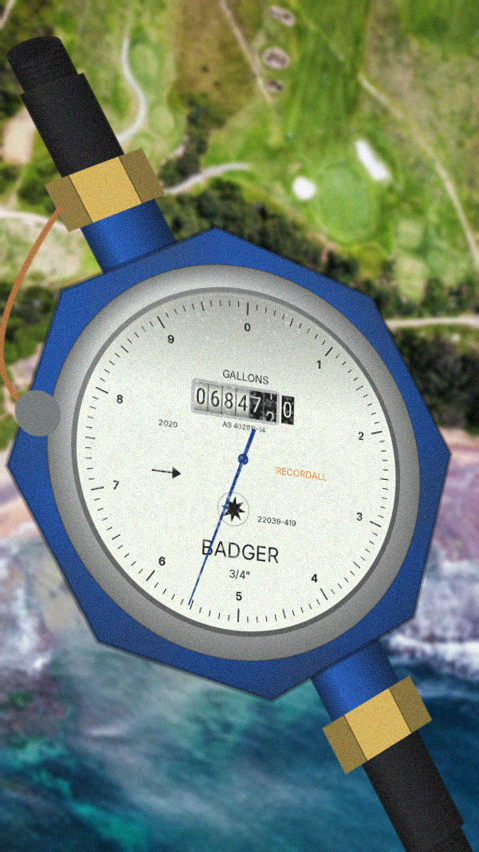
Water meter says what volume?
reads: 684715.5 gal
